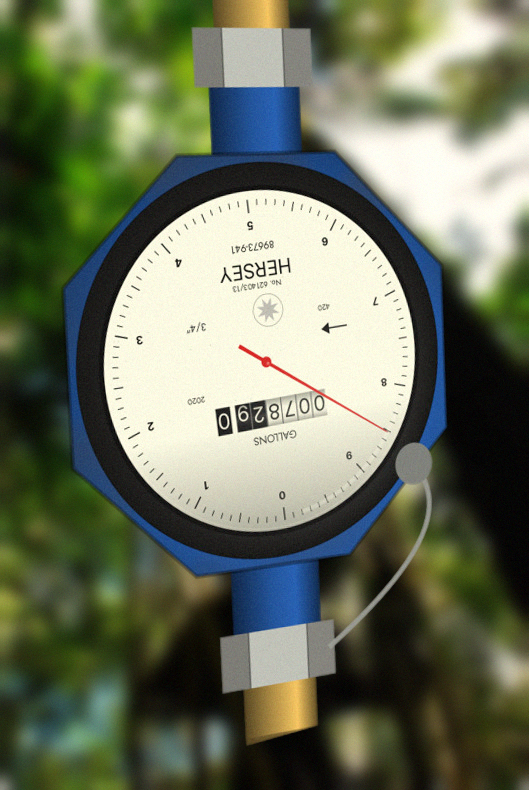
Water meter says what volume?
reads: 78288.5 gal
